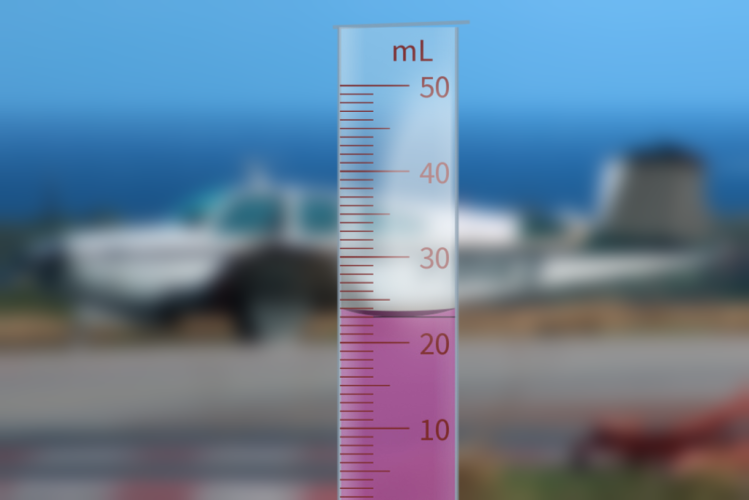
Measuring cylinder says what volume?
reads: 23 mL
